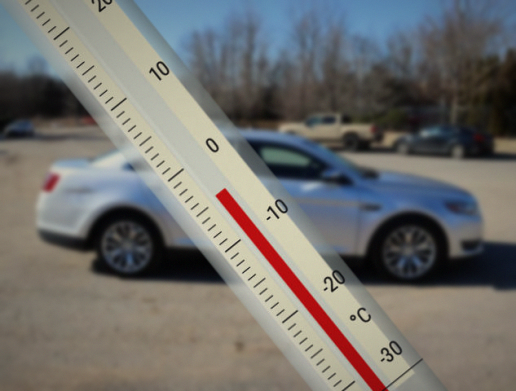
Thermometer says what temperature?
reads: -4.5 °C
